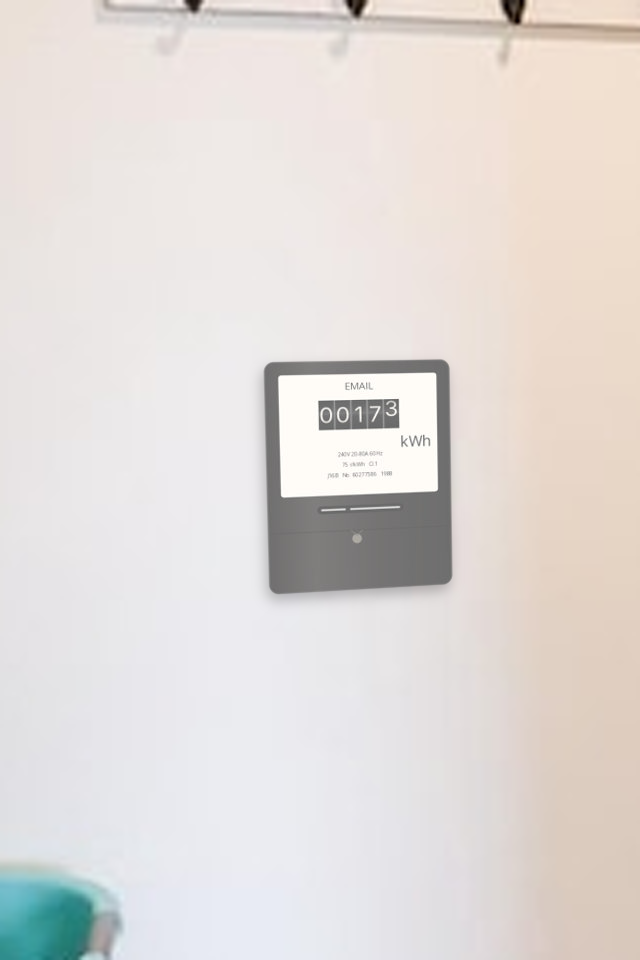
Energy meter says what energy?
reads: 173 kWh
